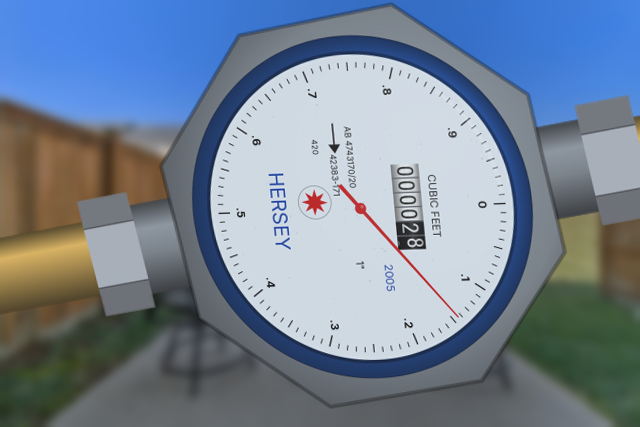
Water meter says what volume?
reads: 28.14 ft³
